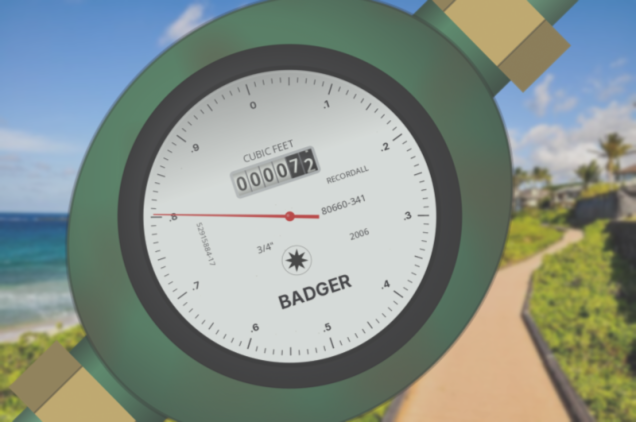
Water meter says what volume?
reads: 71.80 ft³
